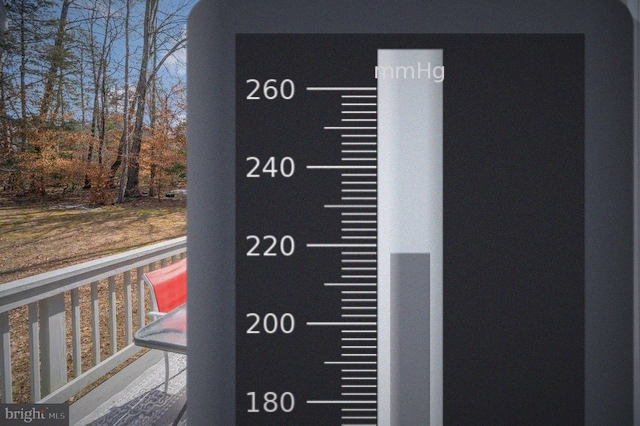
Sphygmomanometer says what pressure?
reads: 218 mmHg
